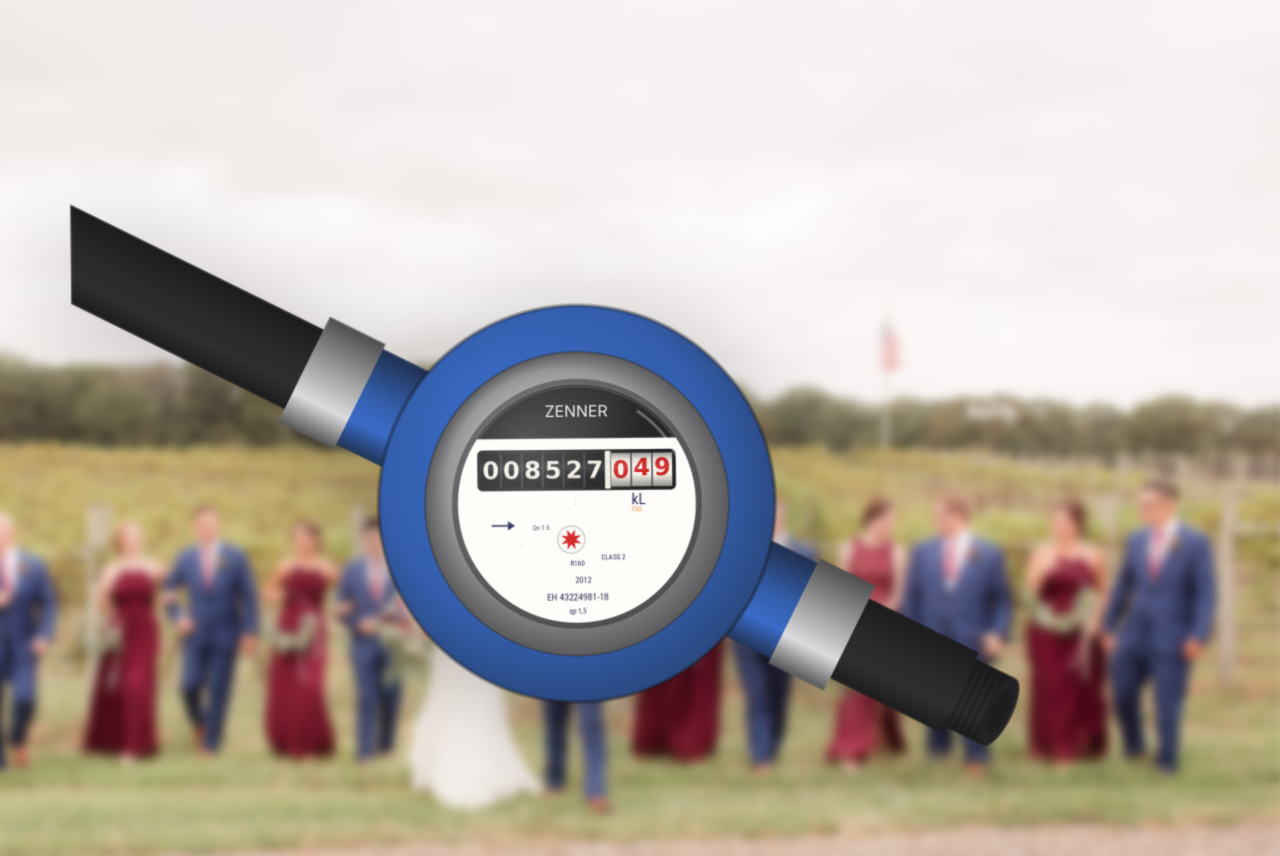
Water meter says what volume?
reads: 8527.049 kL
